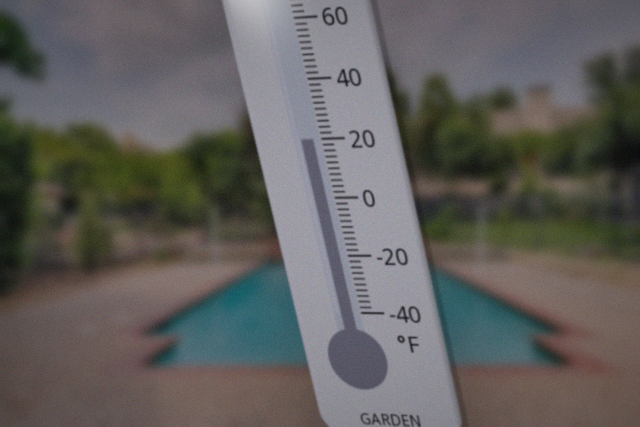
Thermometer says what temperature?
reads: 20 °F
